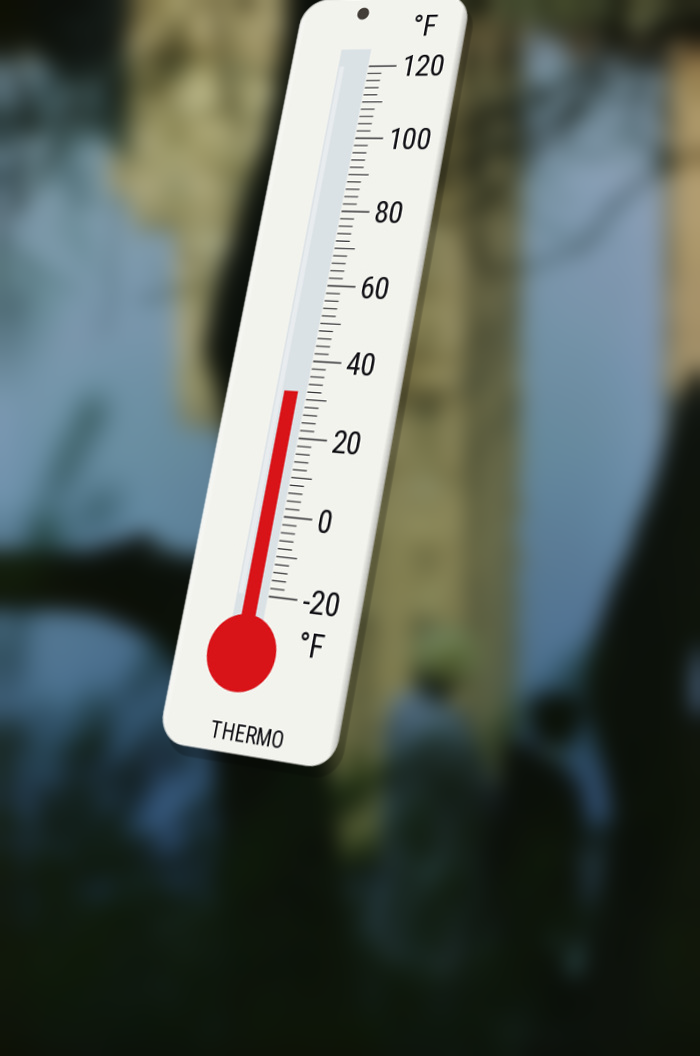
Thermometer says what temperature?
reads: 32 °F
